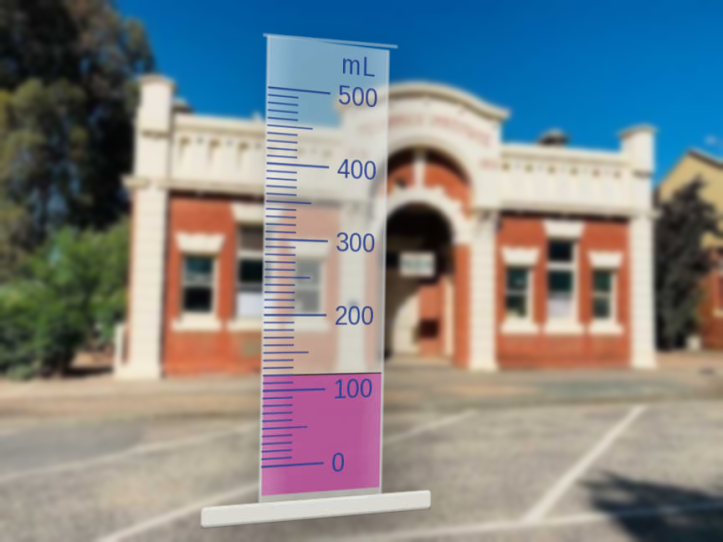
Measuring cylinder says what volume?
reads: 120 mL
